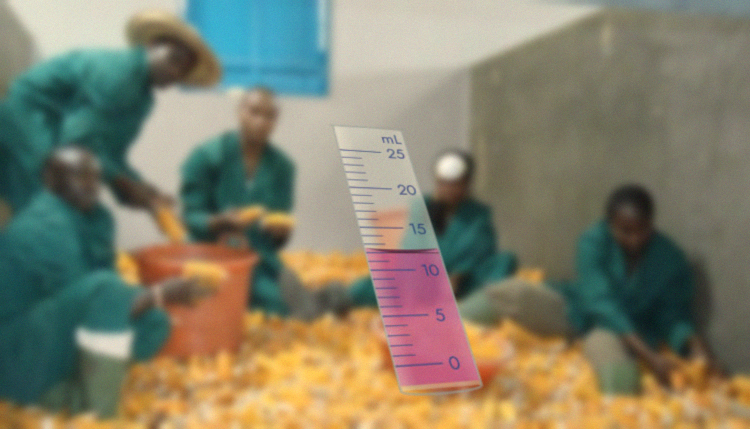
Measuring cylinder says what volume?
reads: 12 mL
